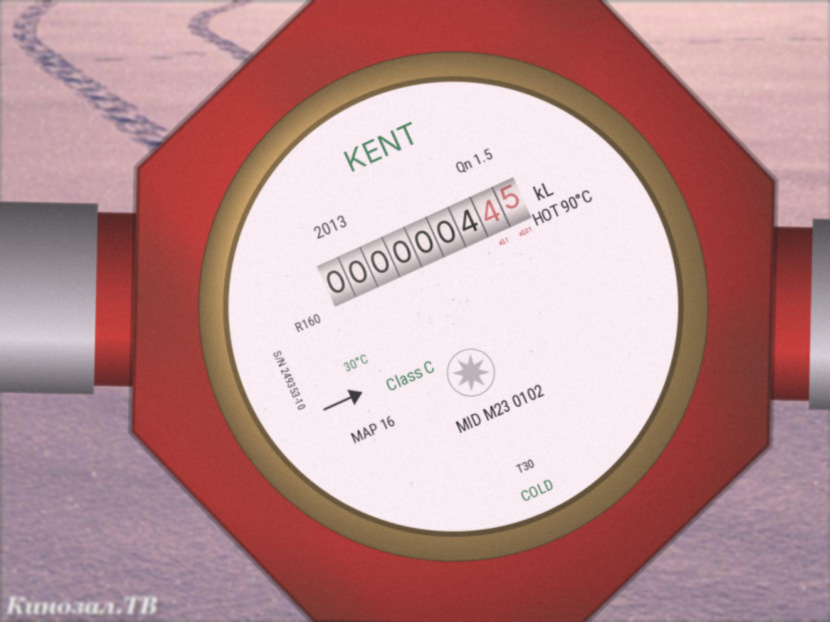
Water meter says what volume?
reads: 4.45 kL
